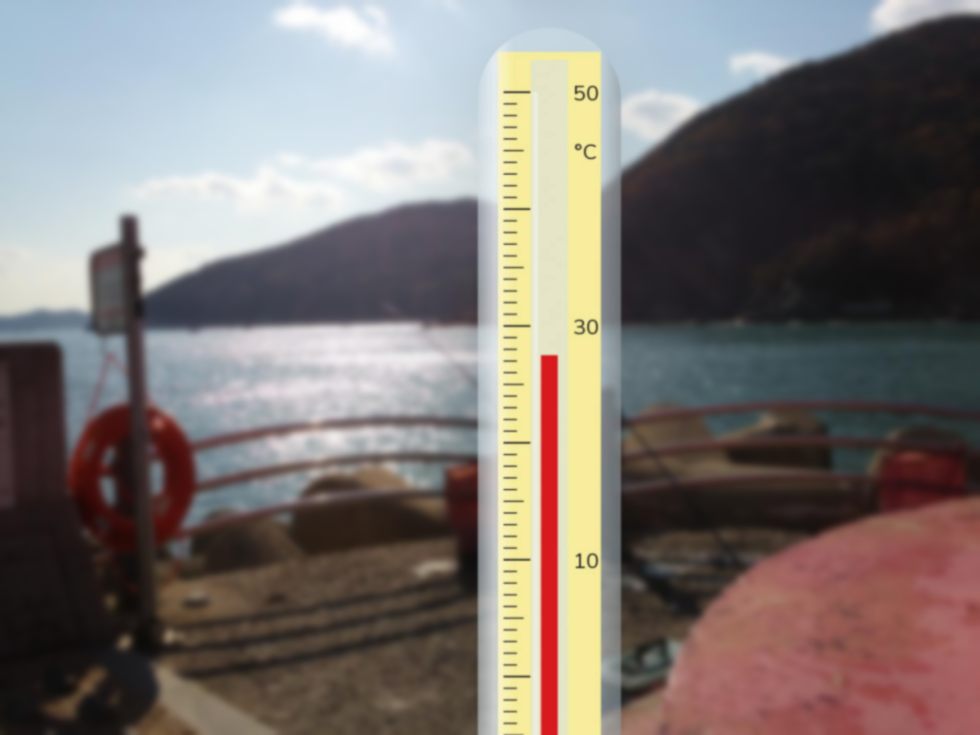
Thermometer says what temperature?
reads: 27.5 °C
